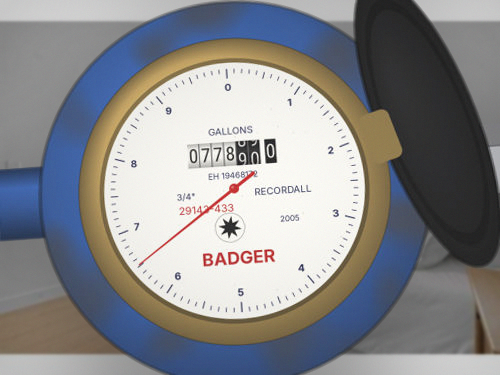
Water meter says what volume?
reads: 778896.5 gal
